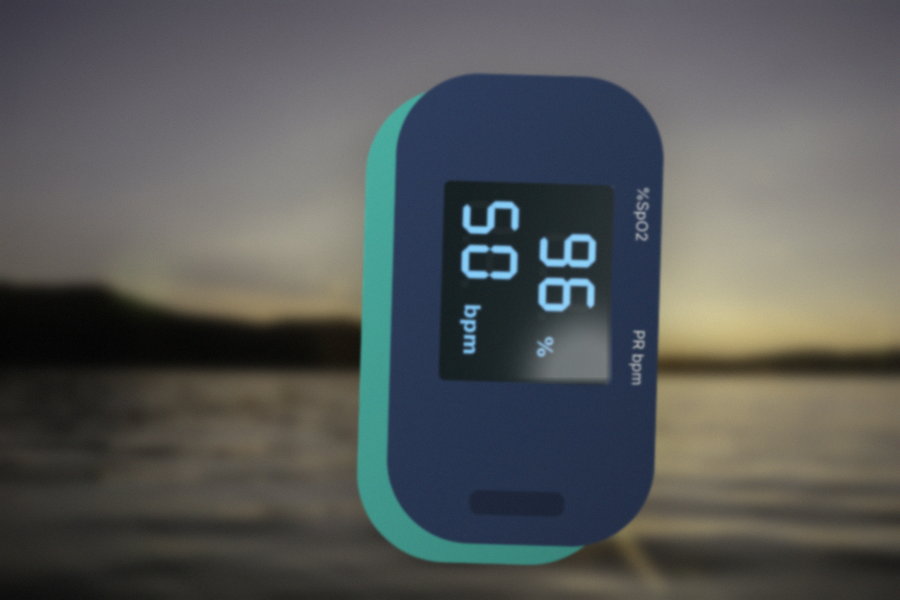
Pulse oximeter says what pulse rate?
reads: 50 bpm
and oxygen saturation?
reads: 96 %
